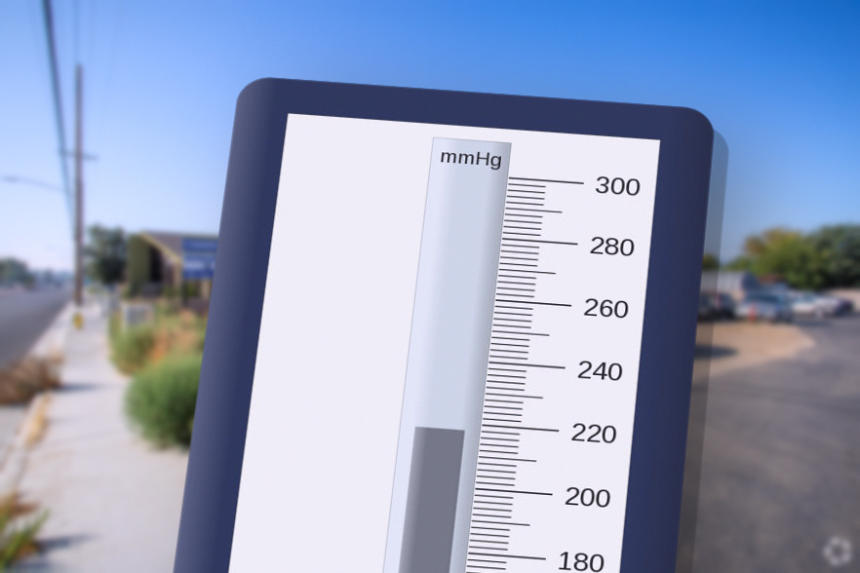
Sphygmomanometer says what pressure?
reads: 218 mmHg
